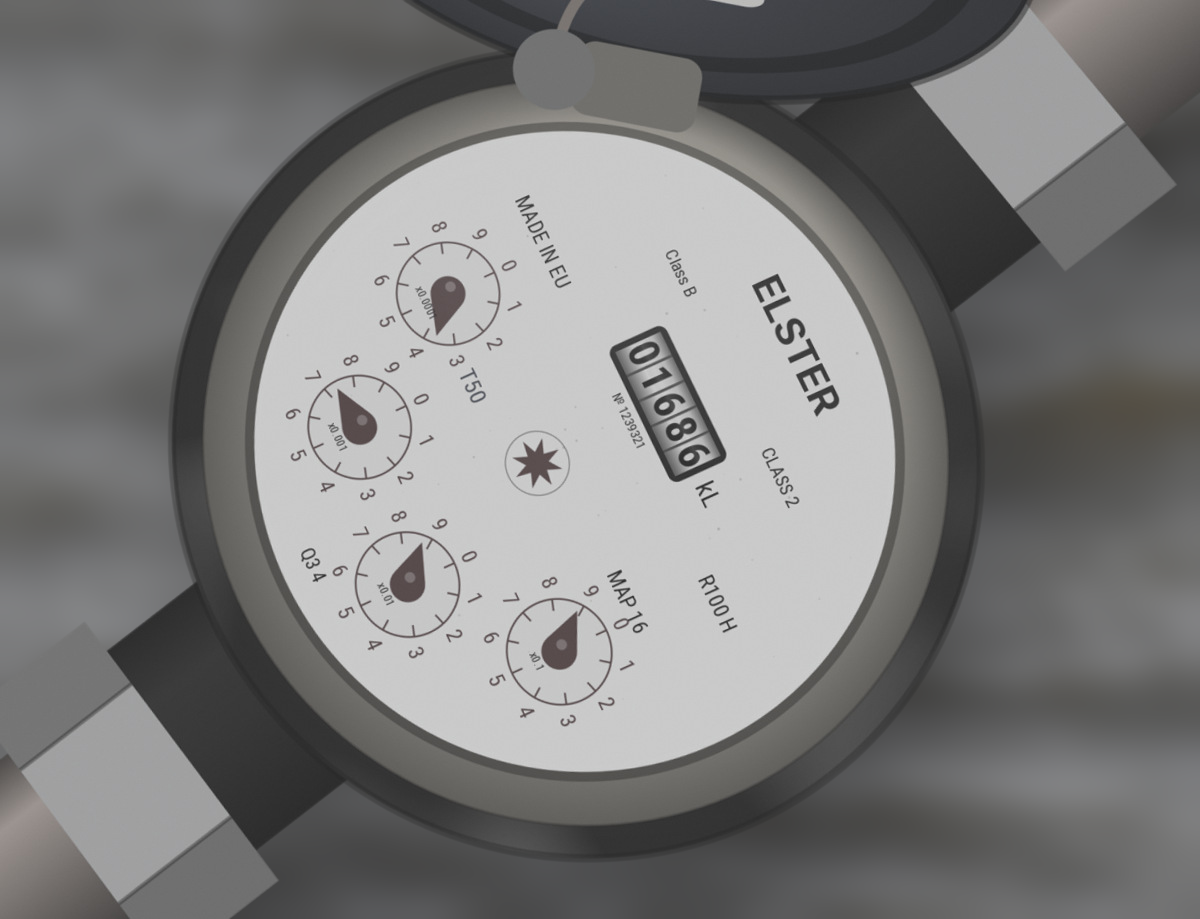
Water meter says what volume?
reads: 1686.8873 kL
